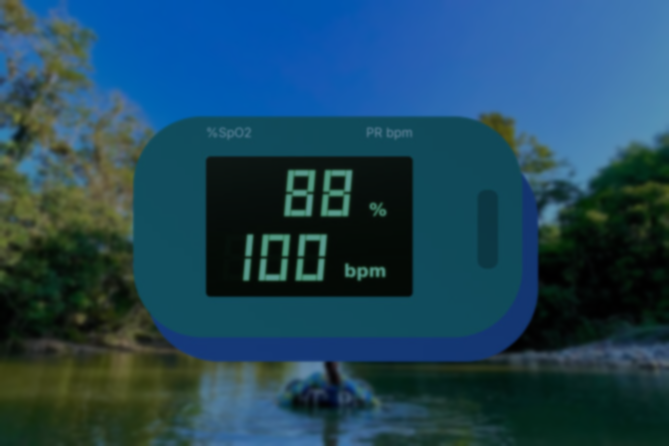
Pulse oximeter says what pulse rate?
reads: 100 bpm
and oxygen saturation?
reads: 88 %
